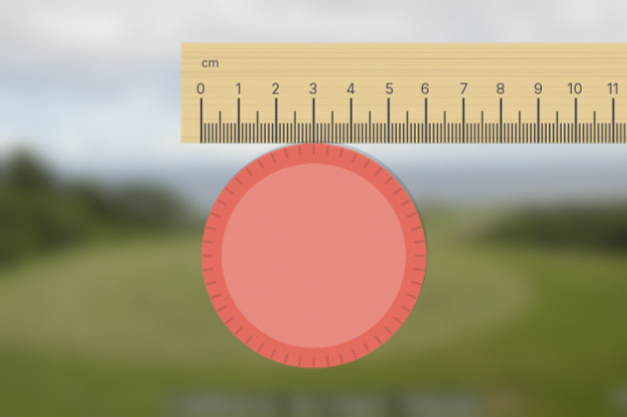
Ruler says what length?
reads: 6 cm
